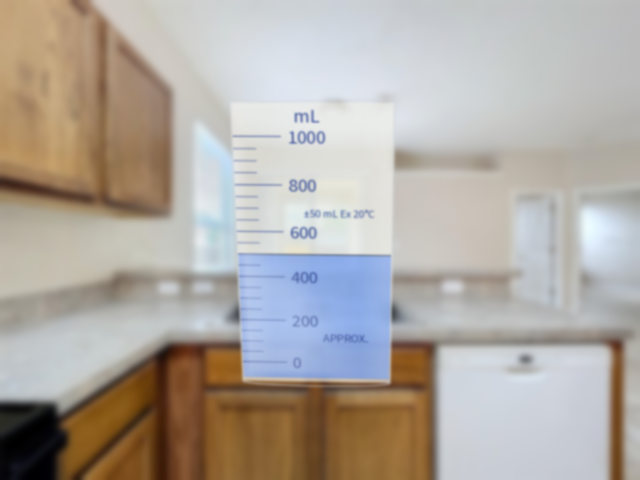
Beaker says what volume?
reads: 500 mL
